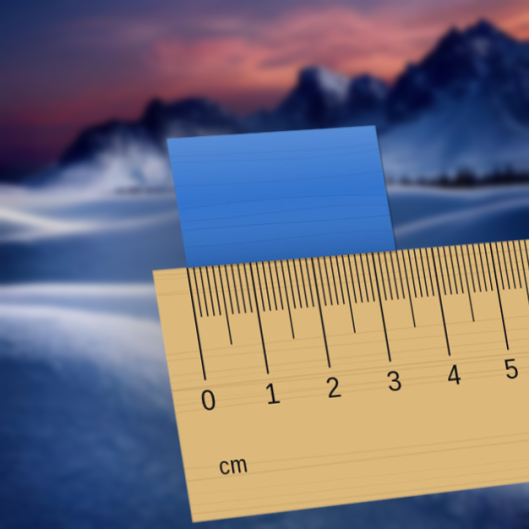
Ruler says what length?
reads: 3.4 cm
